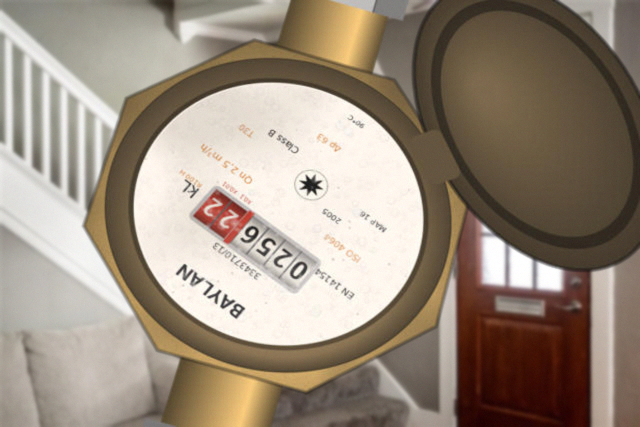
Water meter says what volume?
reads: 256.22 kL
